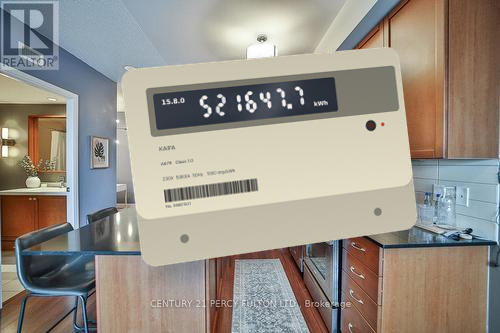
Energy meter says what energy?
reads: 521647.7 kWh
